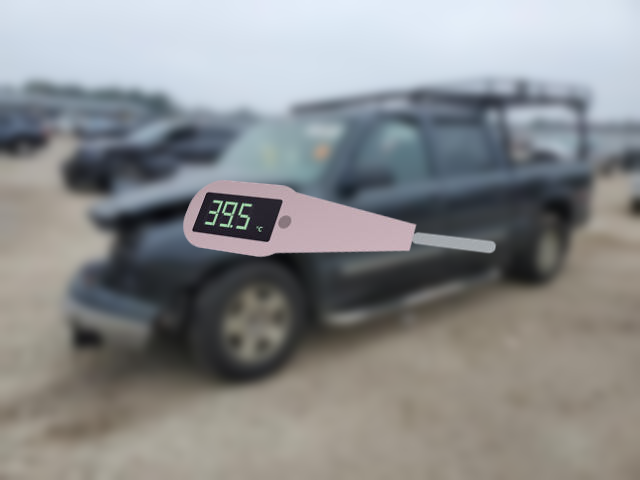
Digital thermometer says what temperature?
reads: 39.5 °C
